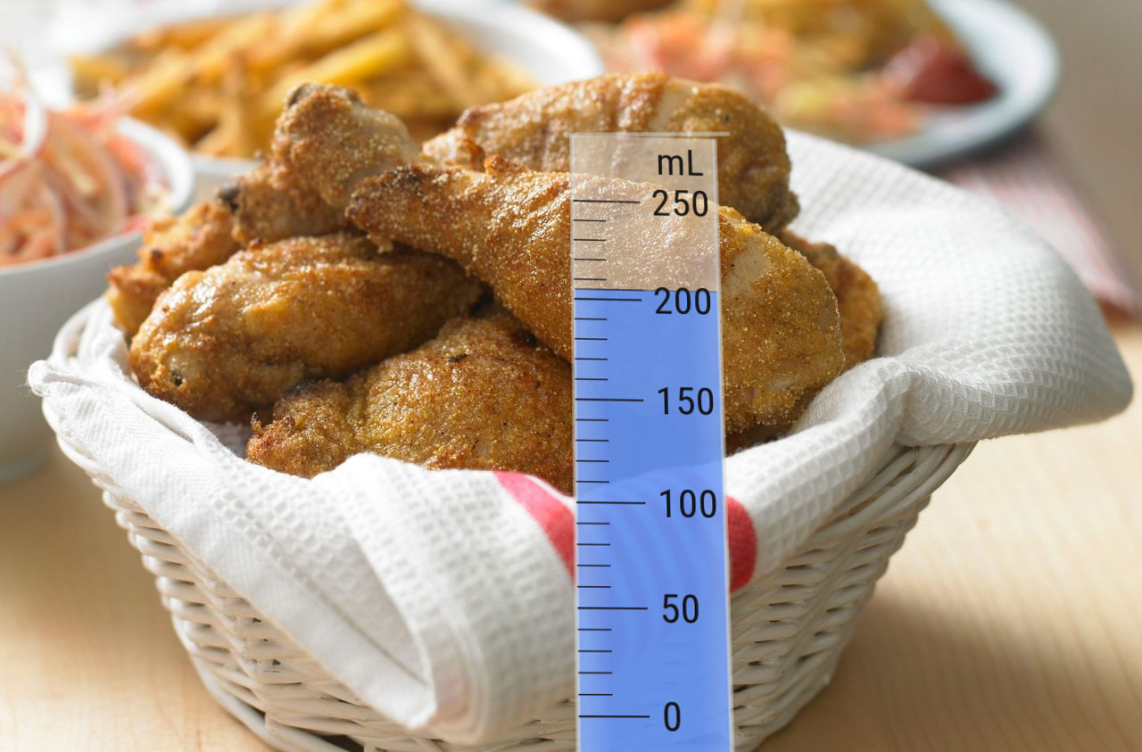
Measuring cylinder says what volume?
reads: 205 mL
